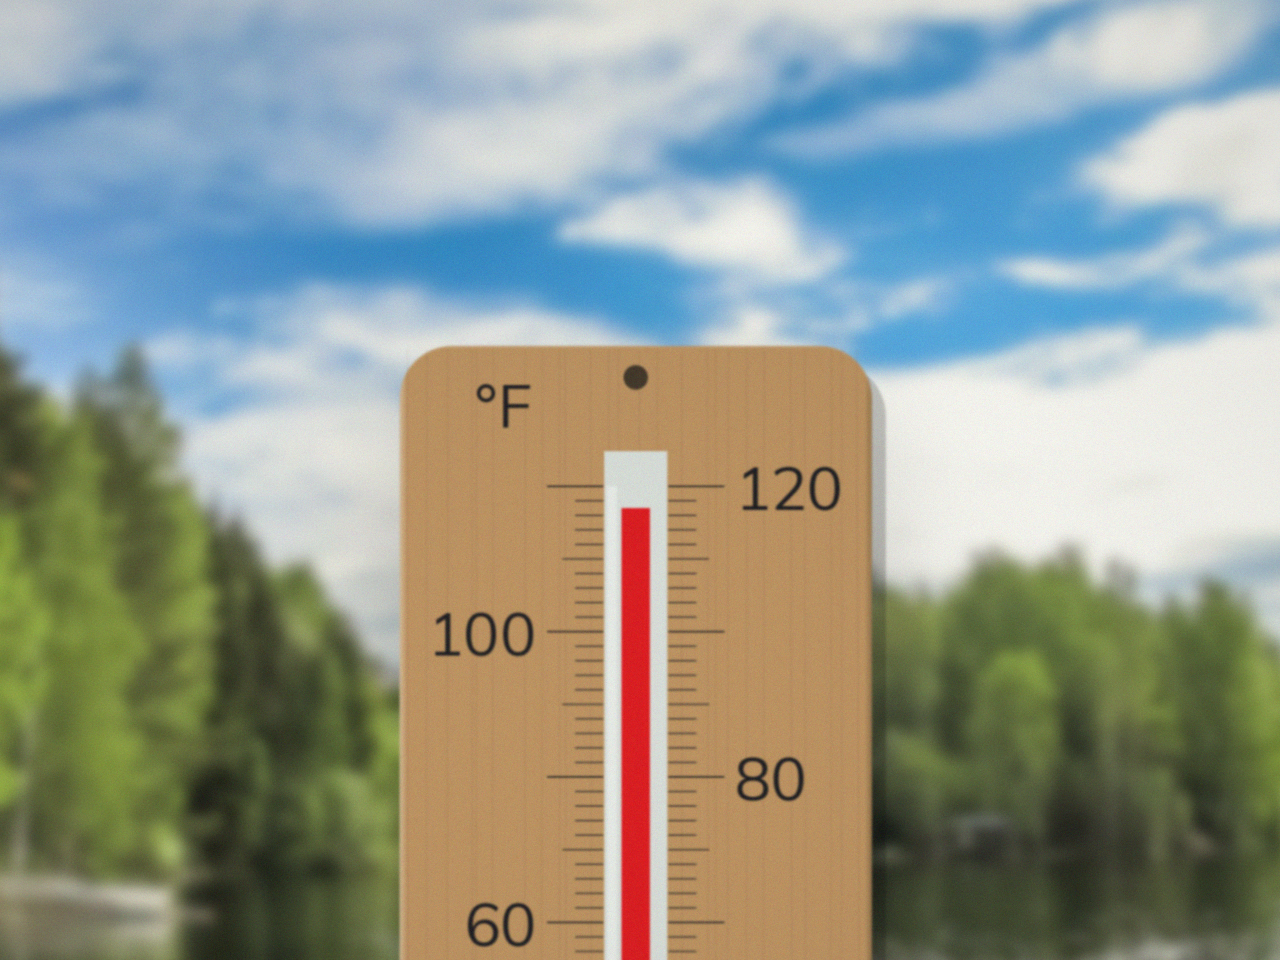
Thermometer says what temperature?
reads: 117 °F
